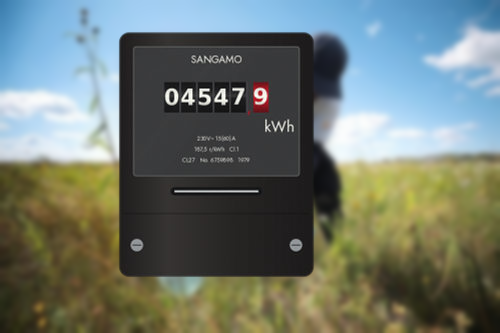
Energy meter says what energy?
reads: 4547.9 kWh
